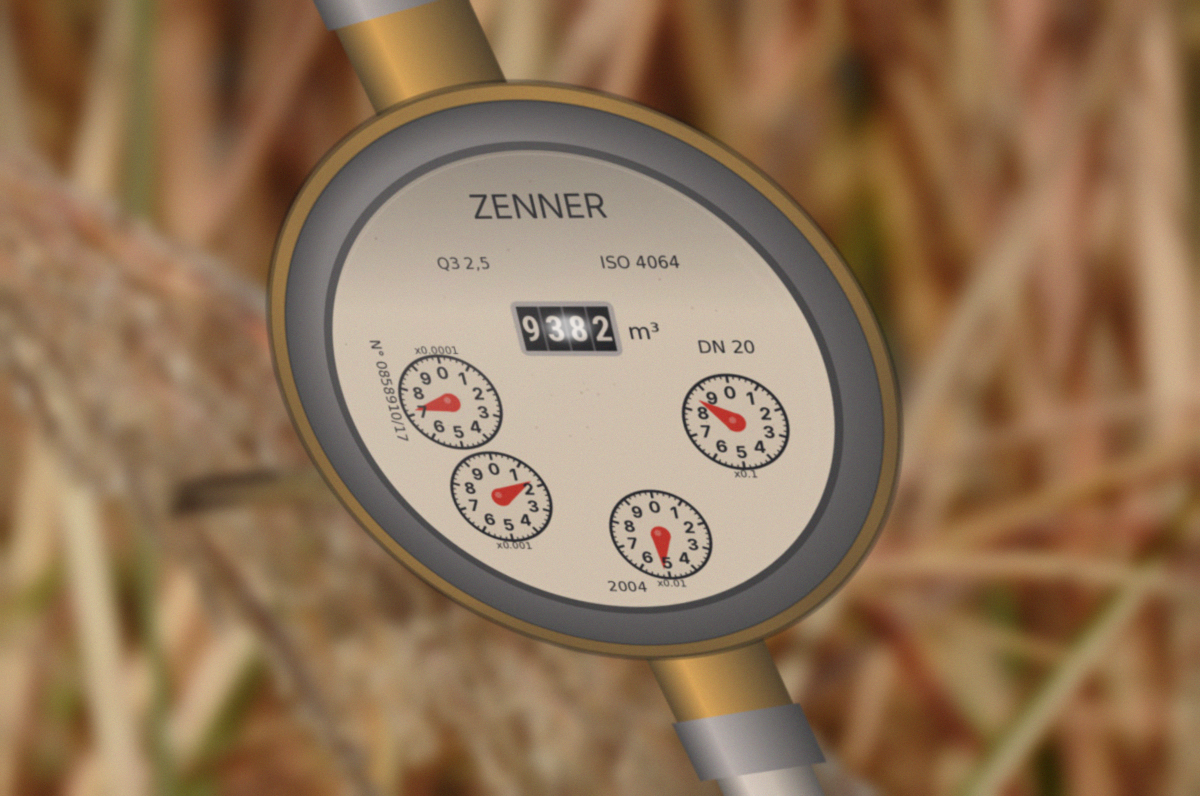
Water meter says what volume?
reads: 9382.8517 m³
